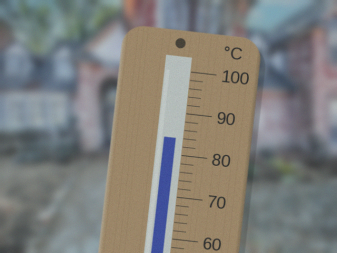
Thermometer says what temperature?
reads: 84 °C
